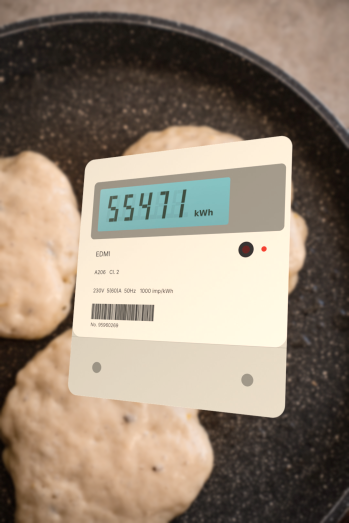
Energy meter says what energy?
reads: 55471 kWh
